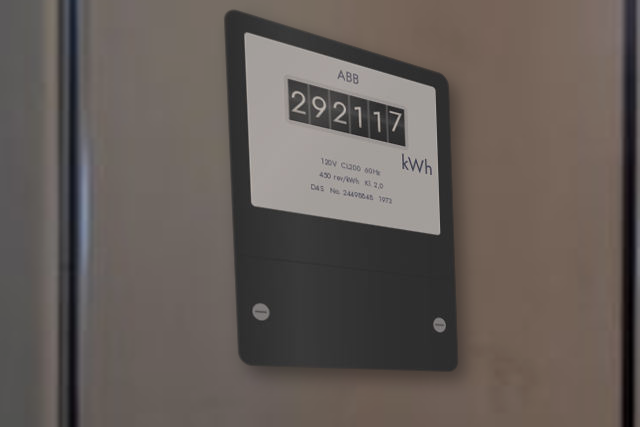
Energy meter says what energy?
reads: 292117 kWh
